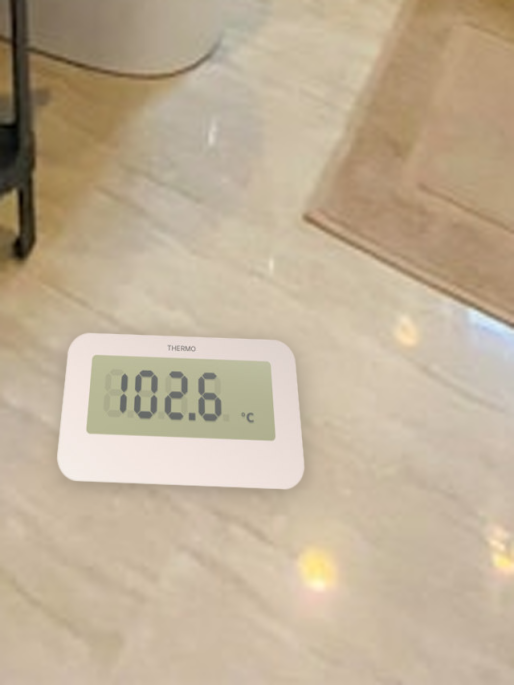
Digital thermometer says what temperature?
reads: 102.6 °C
